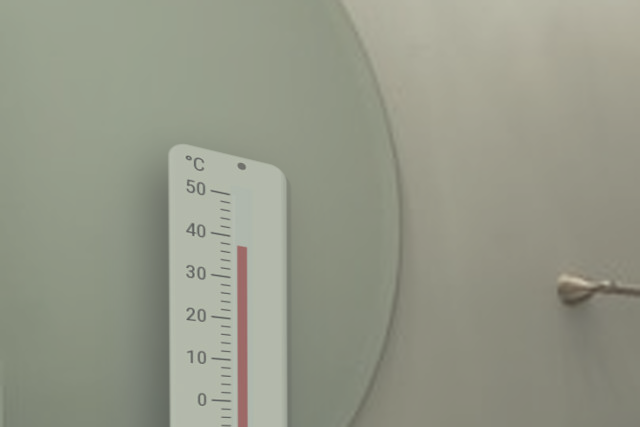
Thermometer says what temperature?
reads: 38 °C
